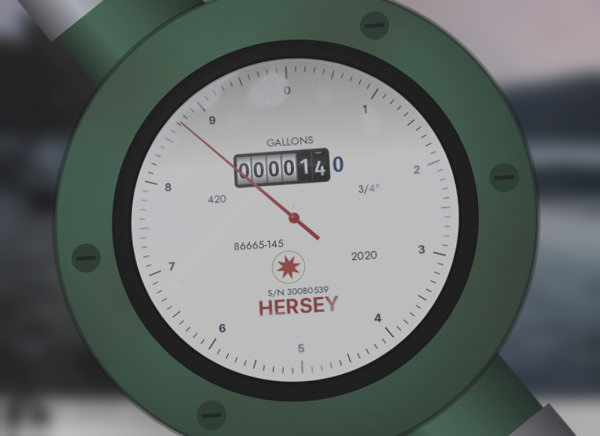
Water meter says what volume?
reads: 138.7 gal
